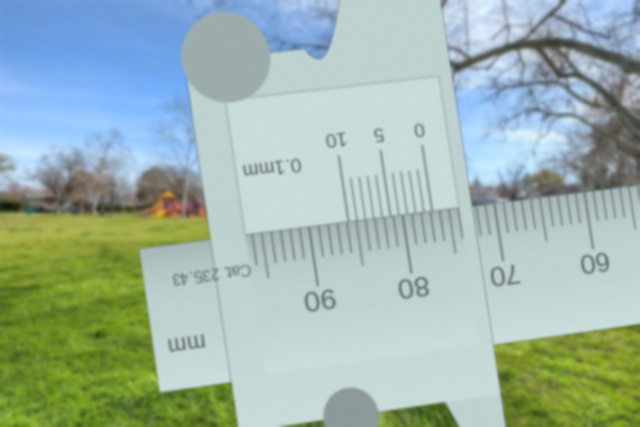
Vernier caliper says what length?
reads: 76.8 mm
